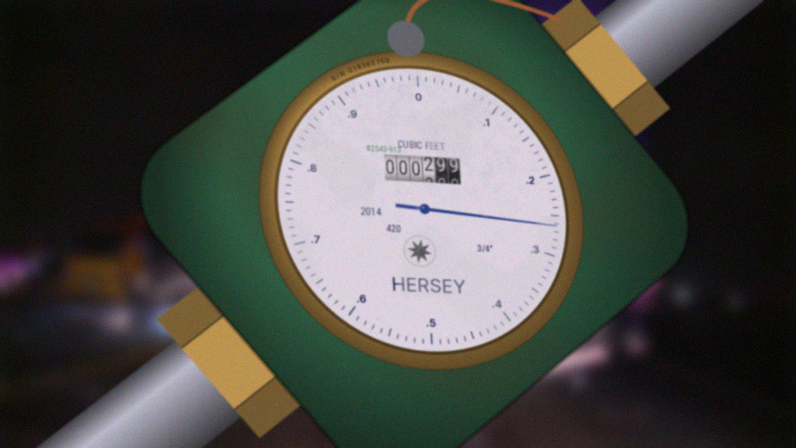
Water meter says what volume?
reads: 299.26 ft³
